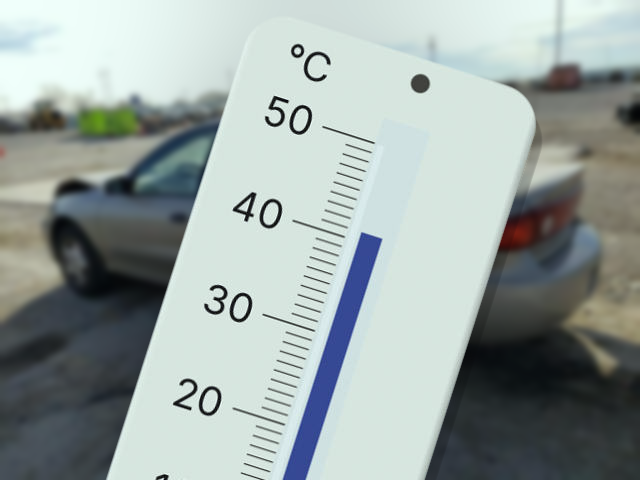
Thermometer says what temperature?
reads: 41 °C
